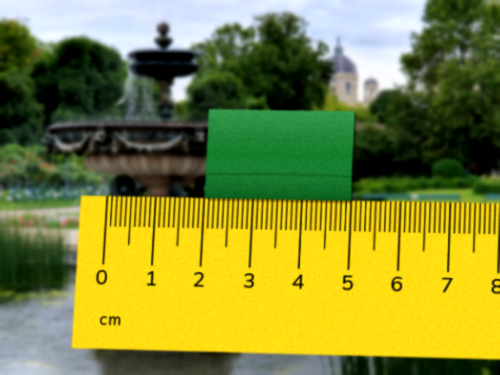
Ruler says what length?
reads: 3 cm
